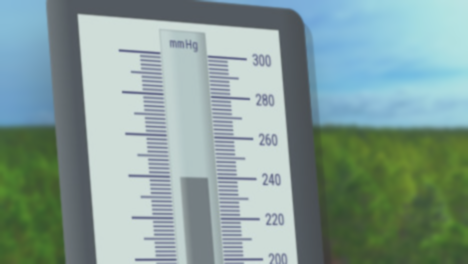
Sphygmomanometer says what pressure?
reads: 240 mmHg
